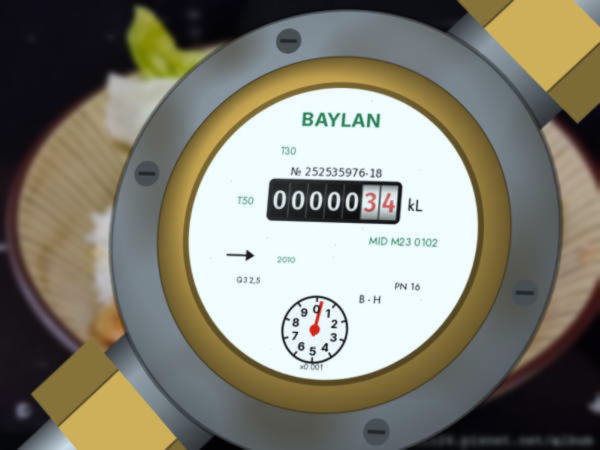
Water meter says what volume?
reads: 0.340 kL
